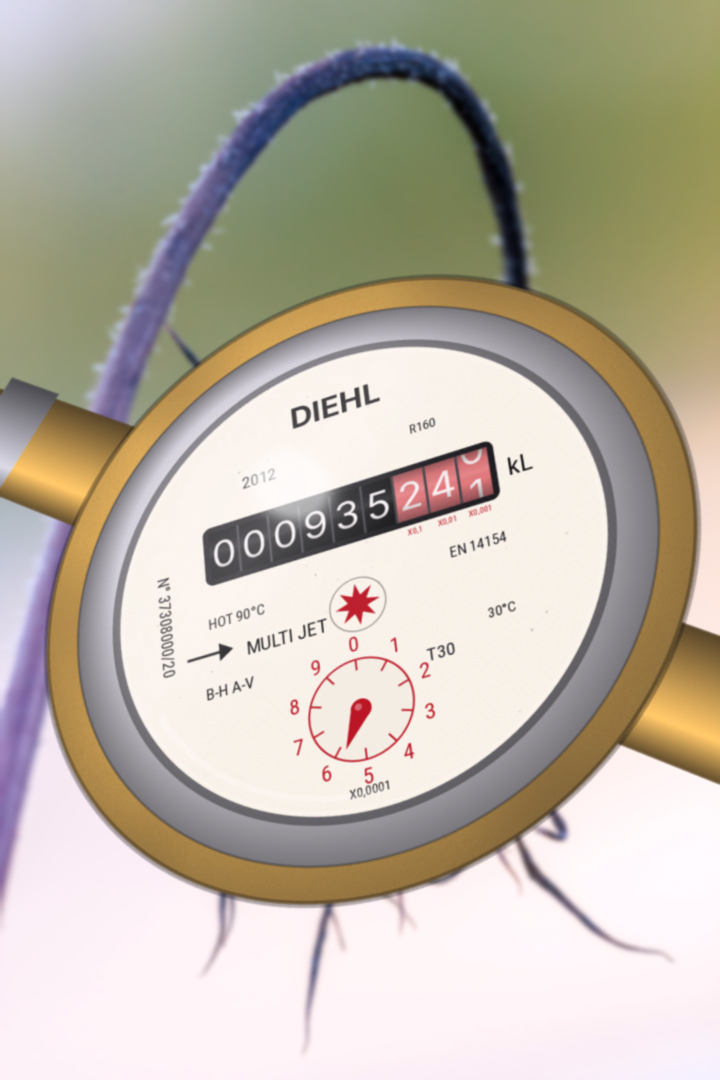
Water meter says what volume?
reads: 935.2405 kL
